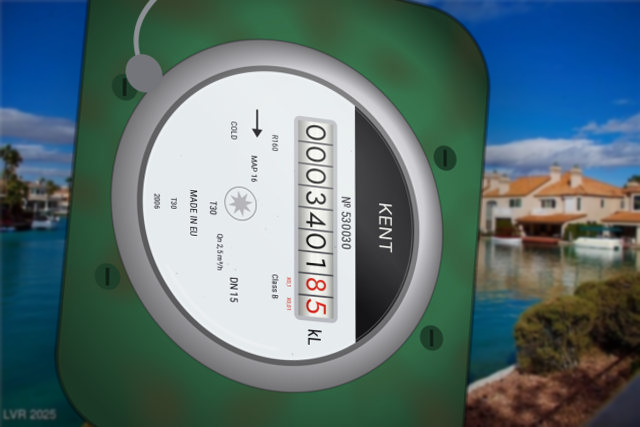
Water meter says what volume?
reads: 3401.85 kL
